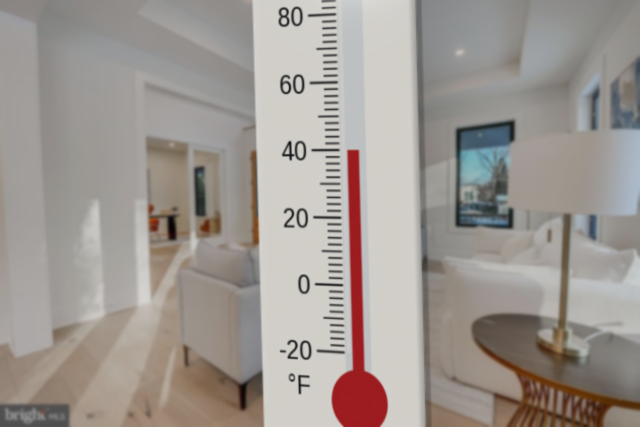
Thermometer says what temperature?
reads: 40 °F
